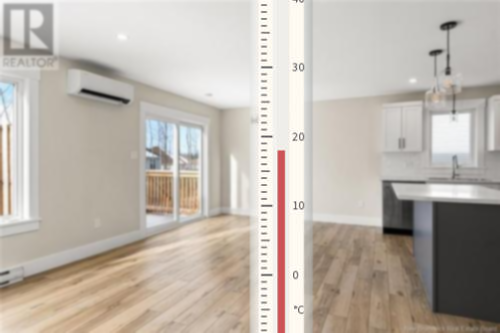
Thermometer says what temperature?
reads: 18 °C
